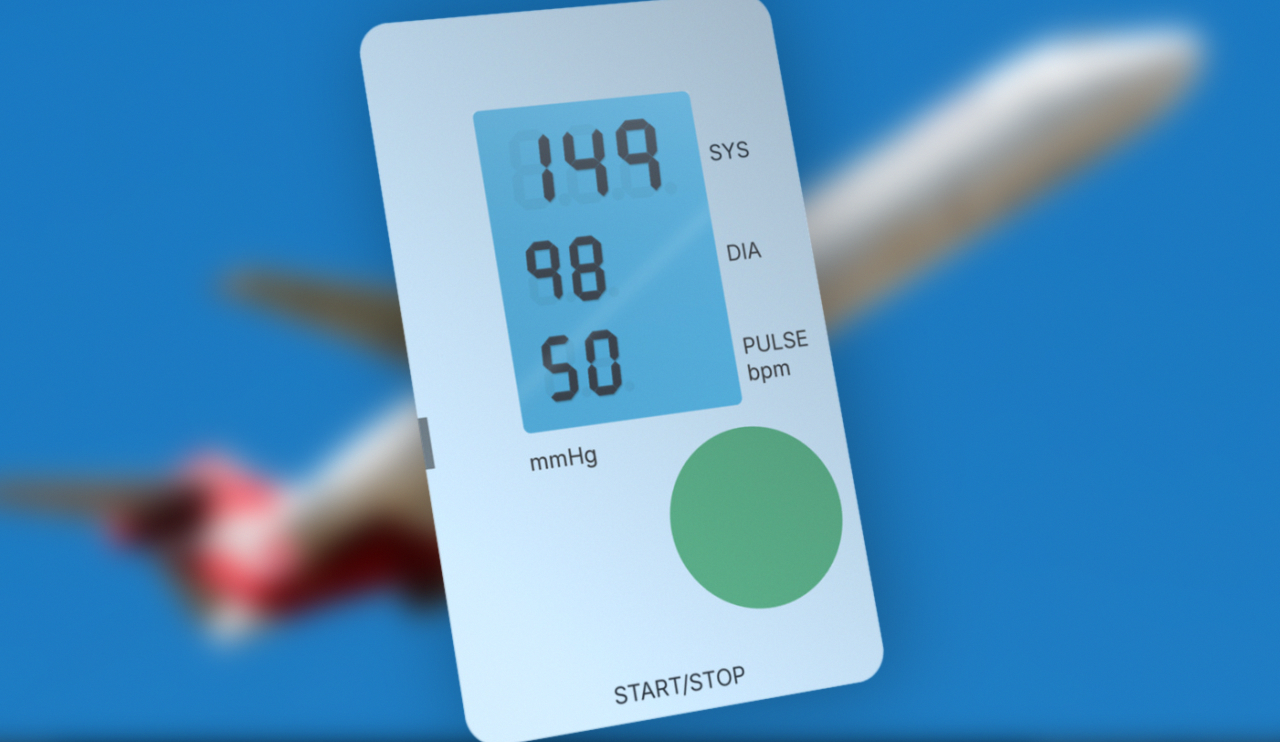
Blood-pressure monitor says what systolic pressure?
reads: 149 mmHg
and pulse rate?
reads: 50 bpm
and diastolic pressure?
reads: 98 mmHg
